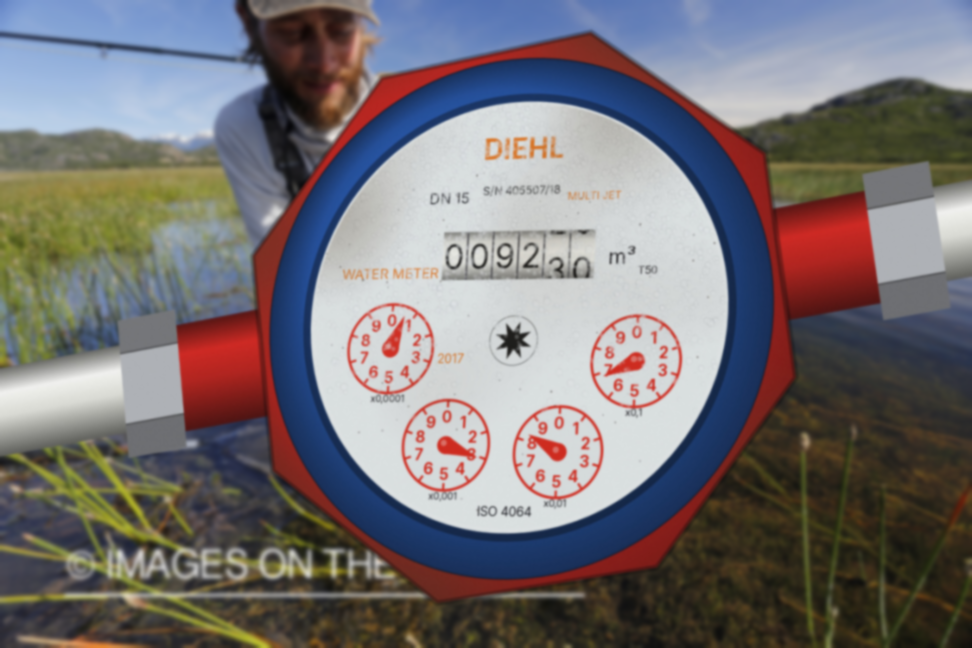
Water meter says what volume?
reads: 9229.6830 m³
